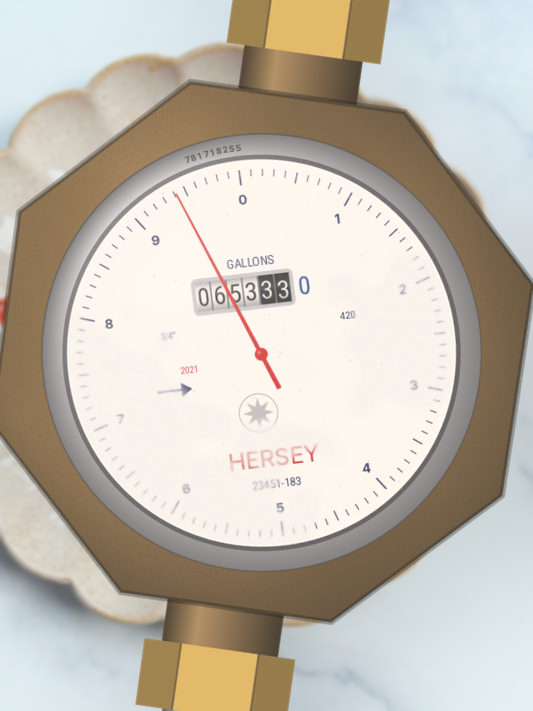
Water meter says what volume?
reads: 653329.4 gal
